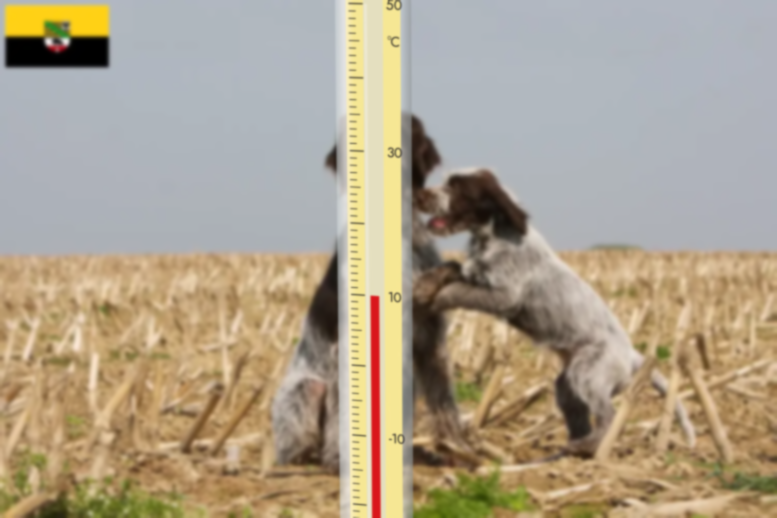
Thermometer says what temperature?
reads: 10 °C
